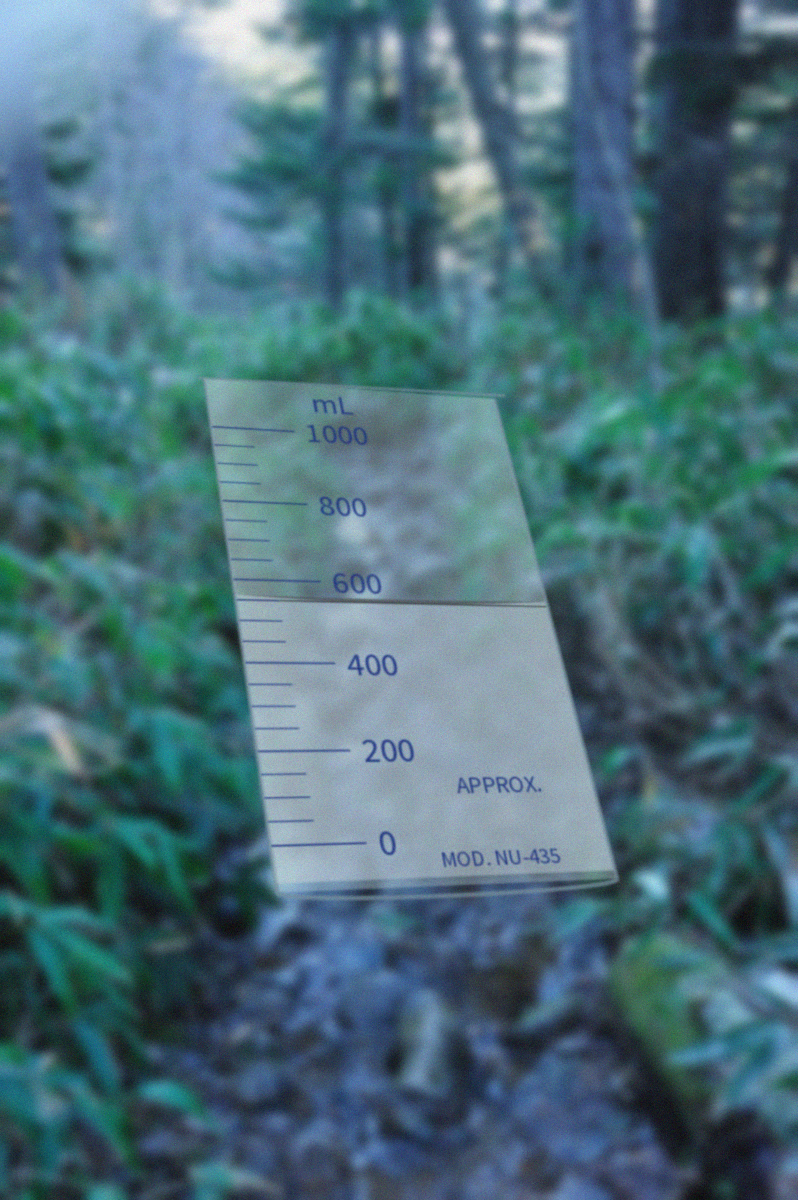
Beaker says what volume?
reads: 550 mL
